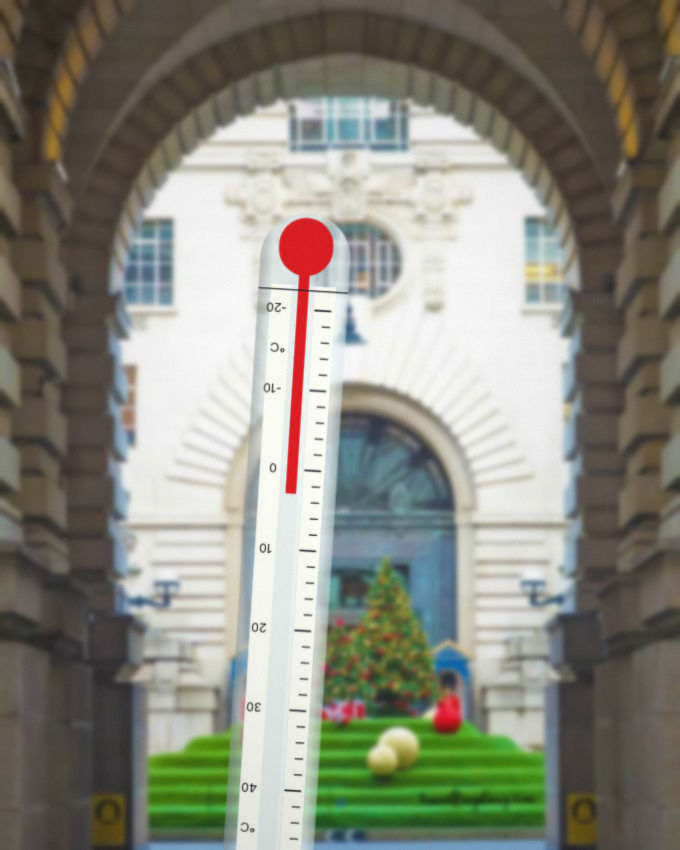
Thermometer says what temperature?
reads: 3 °C
